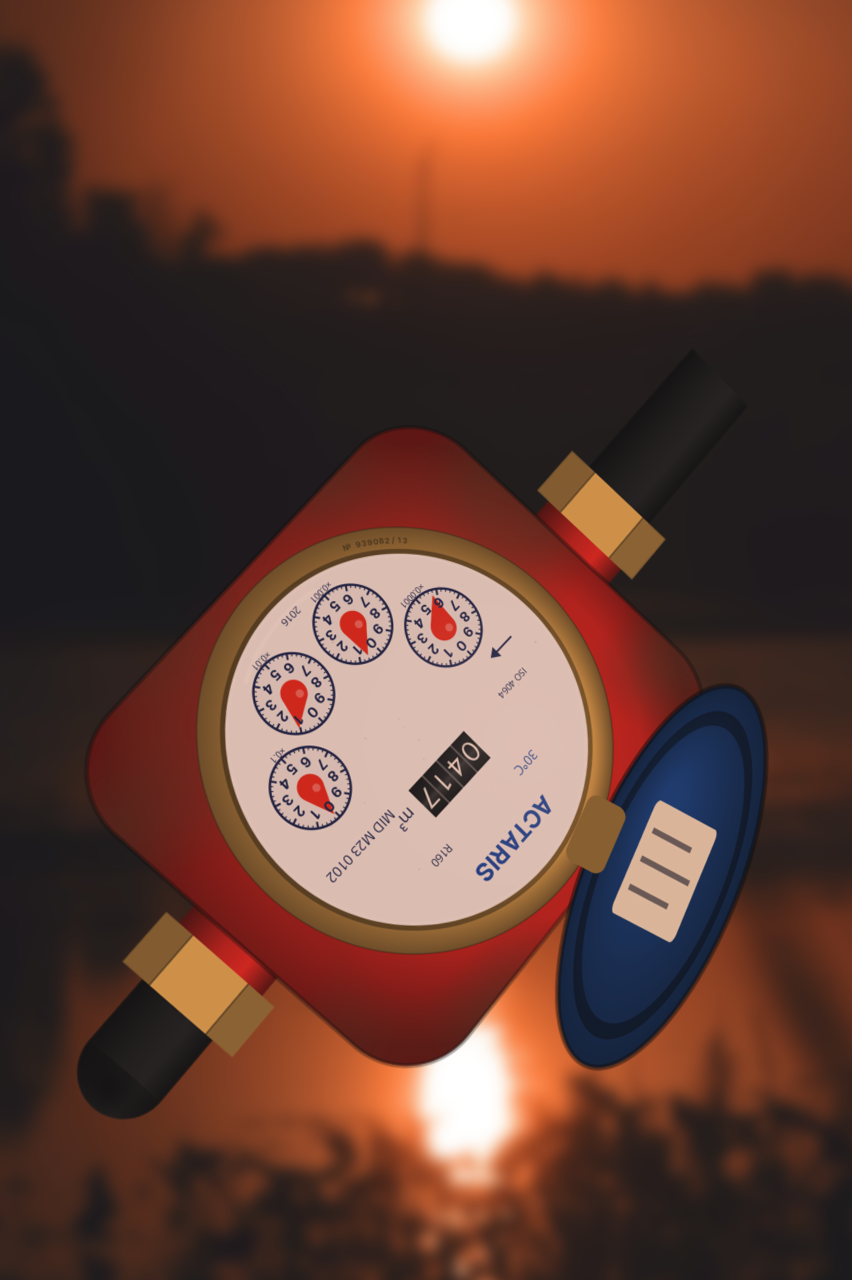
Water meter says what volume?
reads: 417.0105 m³
